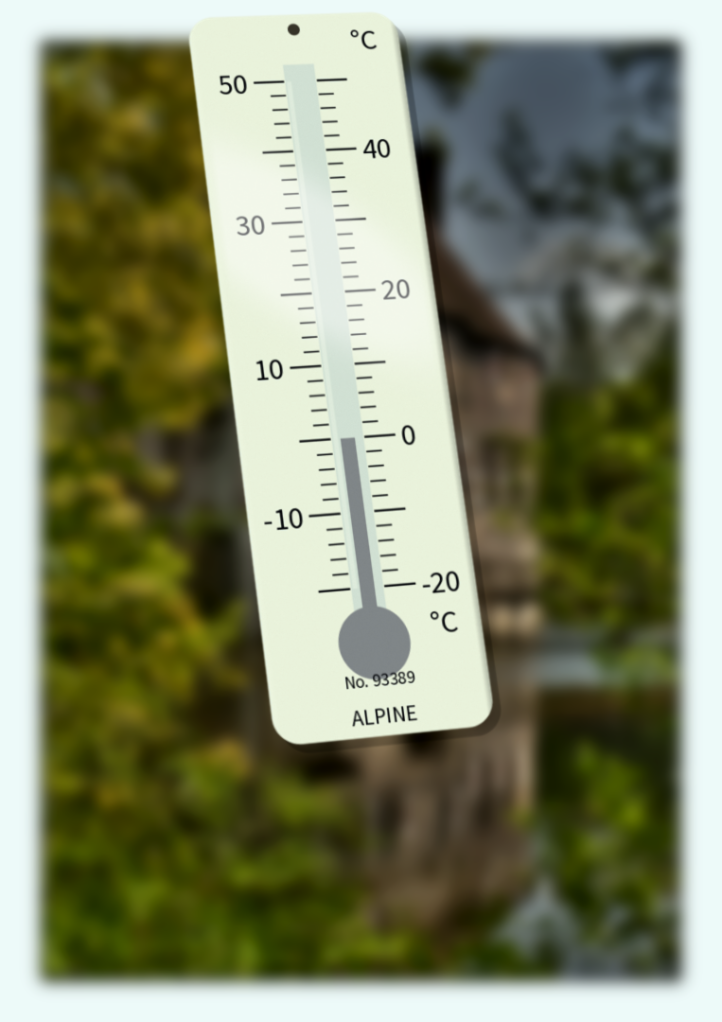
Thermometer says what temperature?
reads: 0 °C
